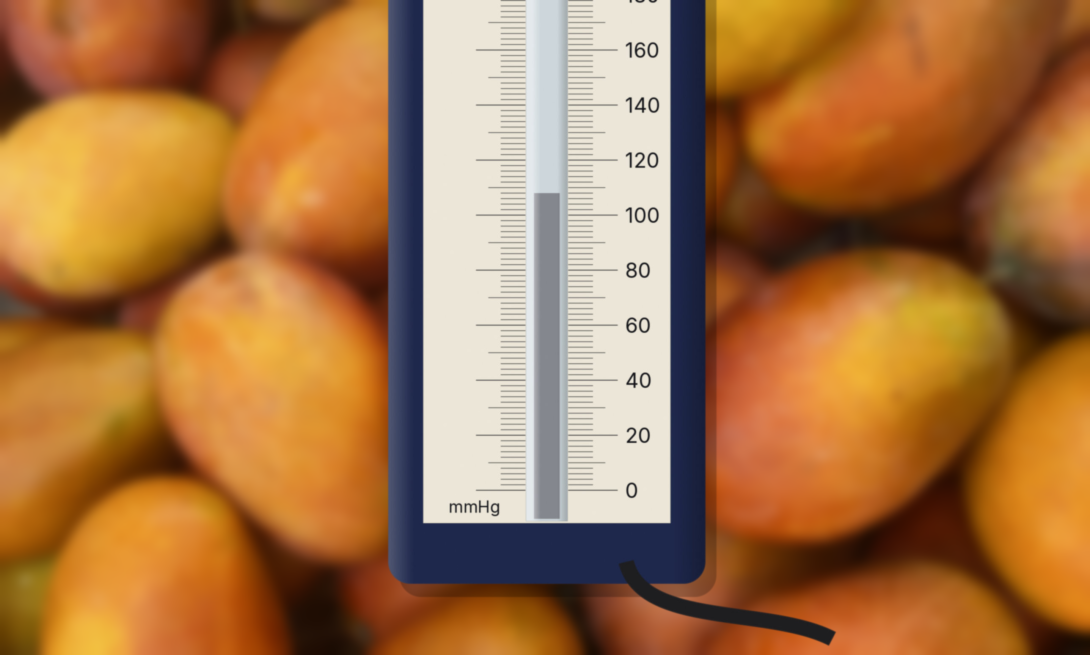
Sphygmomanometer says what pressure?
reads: 108 mmHg
